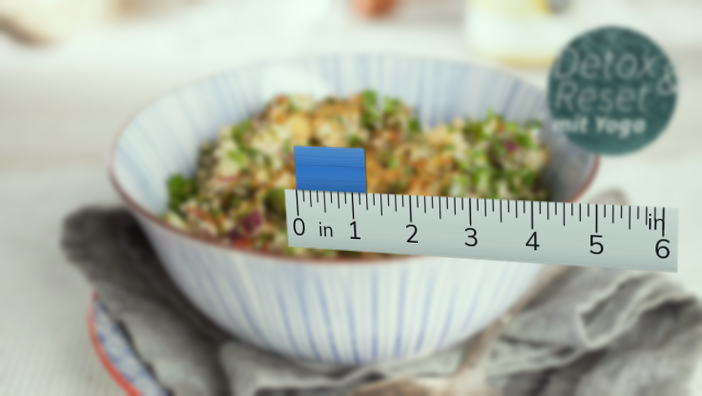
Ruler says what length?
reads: 1.25 in
